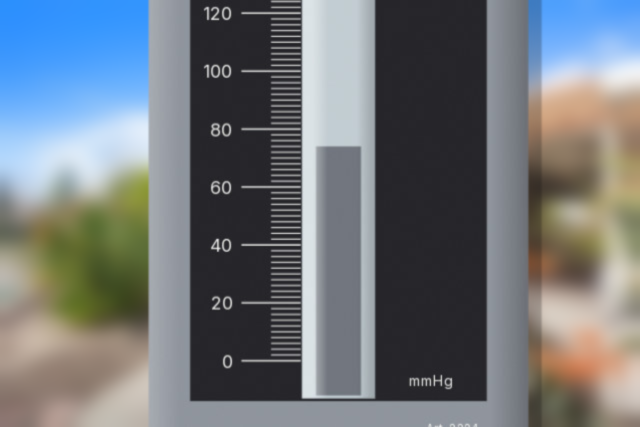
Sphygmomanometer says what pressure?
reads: 74 mmHg
